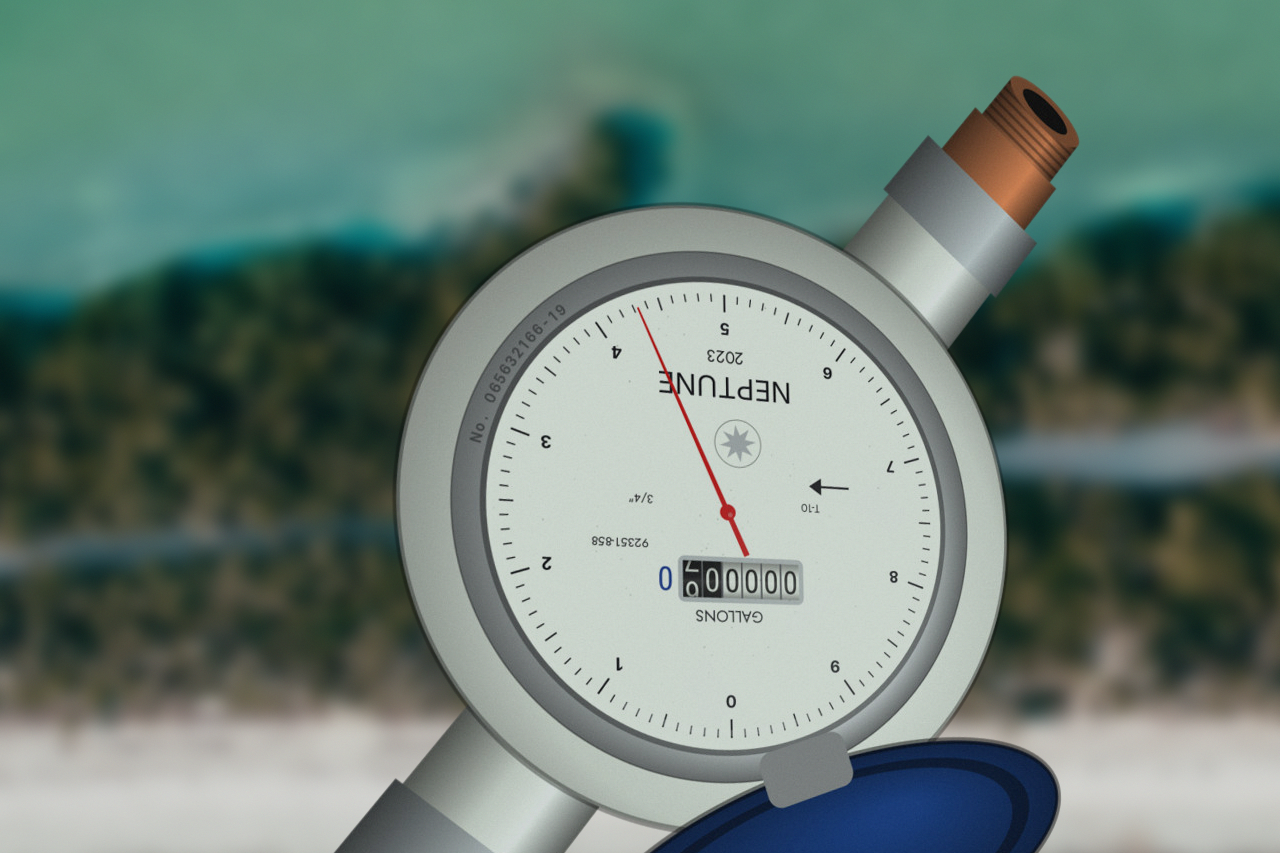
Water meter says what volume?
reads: 64.3 gal
